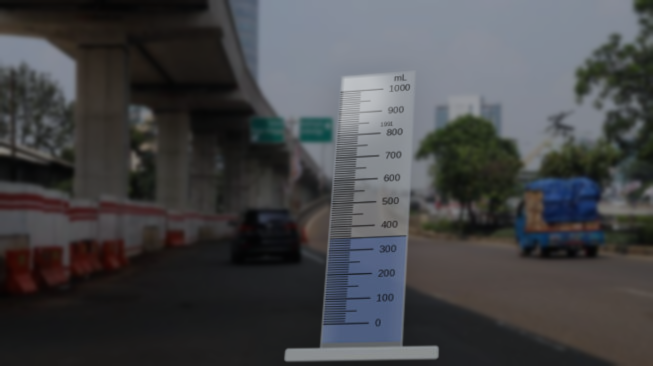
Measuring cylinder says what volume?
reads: 350 mL
